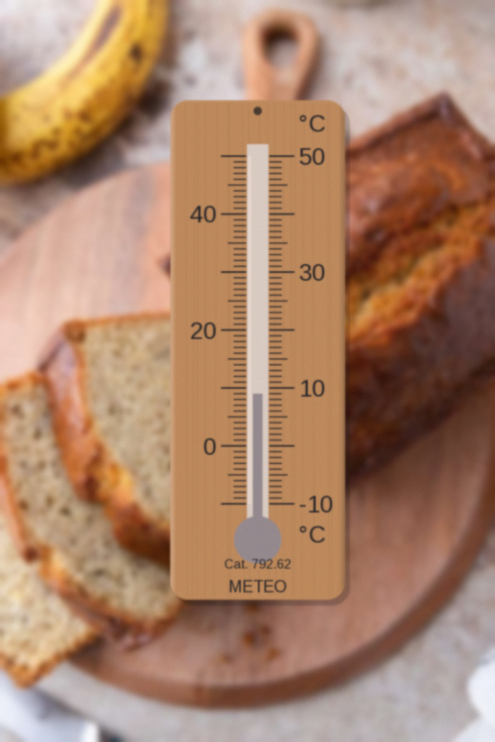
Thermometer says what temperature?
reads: 9 °C
